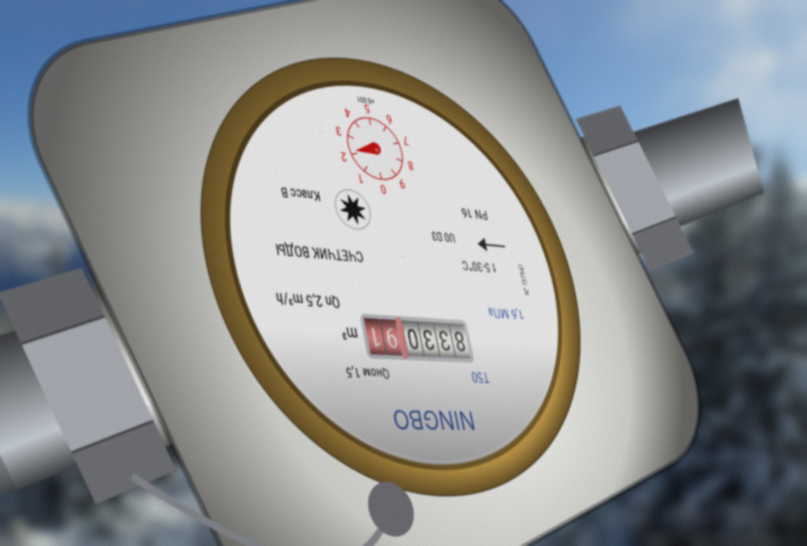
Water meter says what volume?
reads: 8330.912 m³
